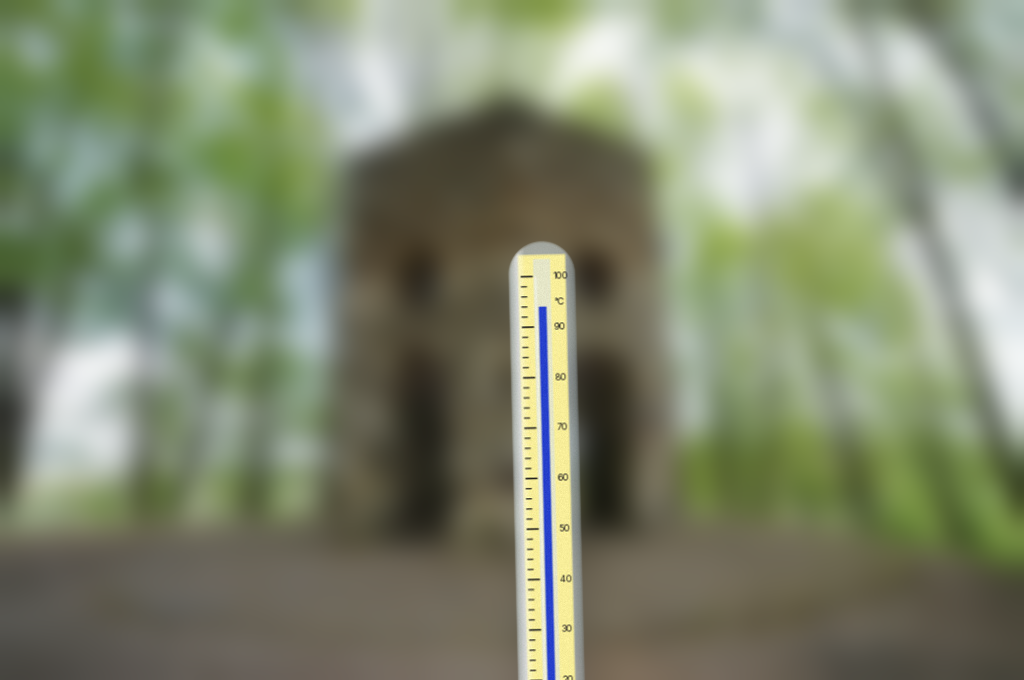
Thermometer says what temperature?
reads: 94 °C
